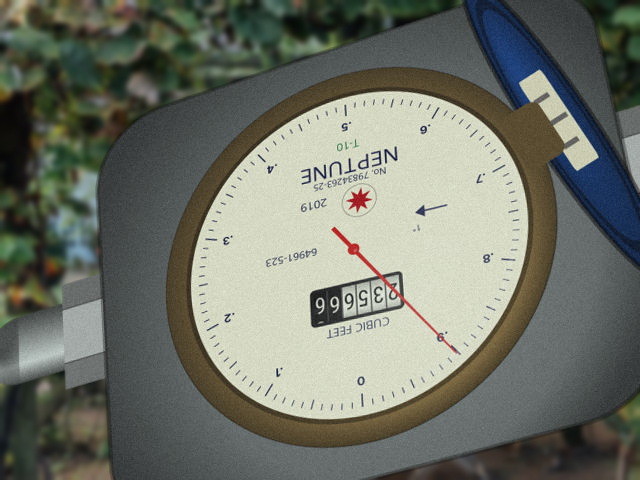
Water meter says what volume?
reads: 235665.90 ft³
